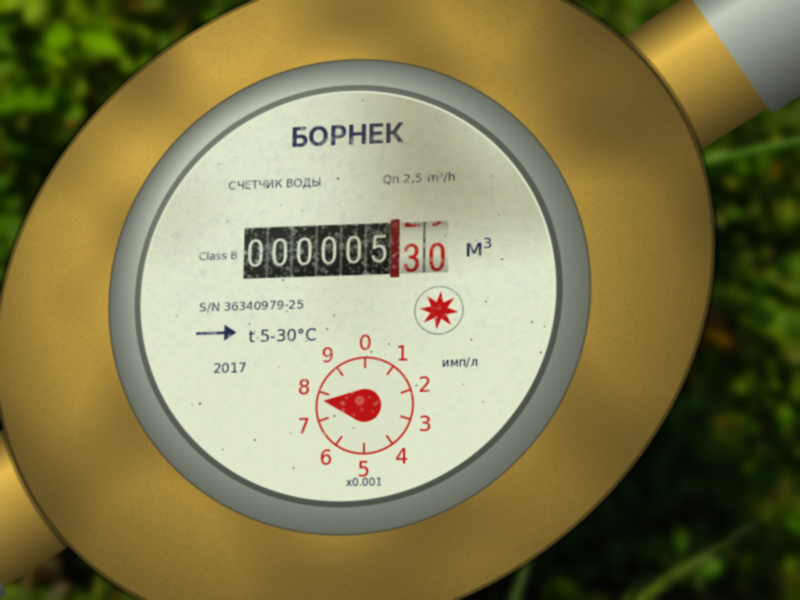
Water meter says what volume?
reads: 5.297 m³
